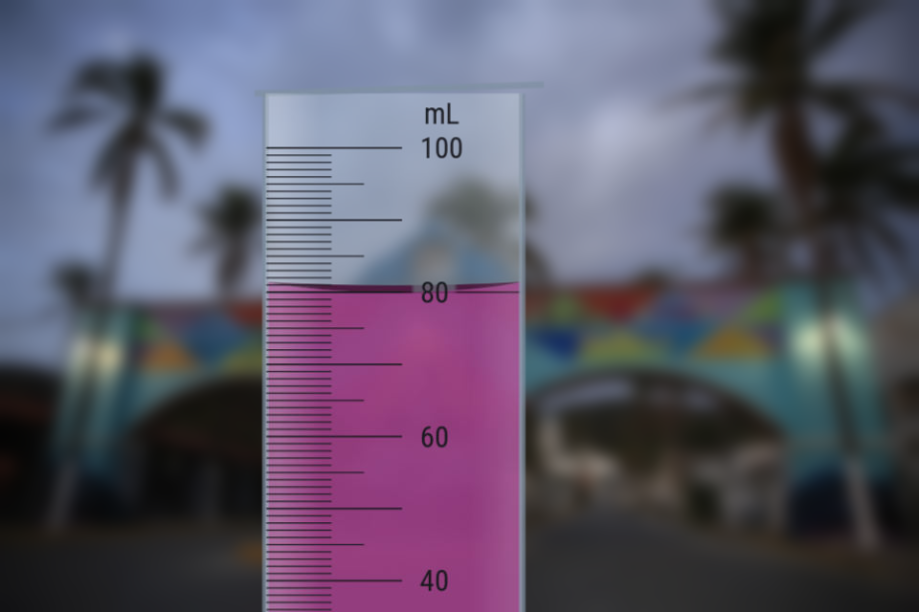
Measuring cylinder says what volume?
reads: 80 mL
